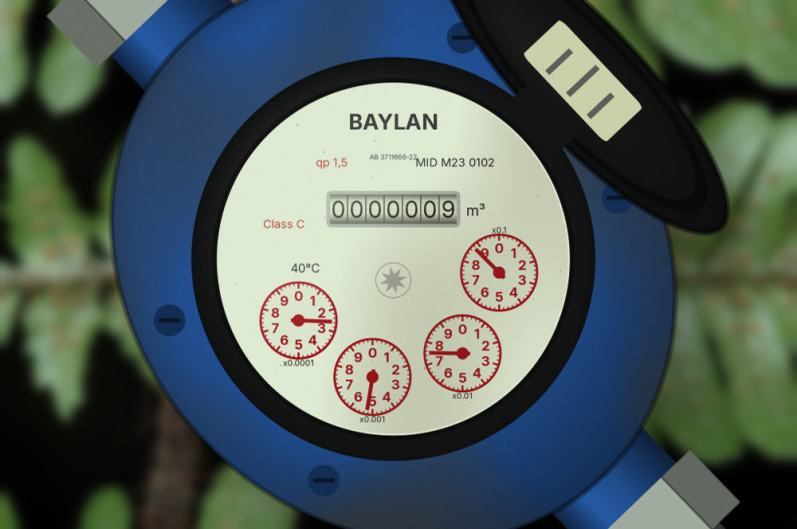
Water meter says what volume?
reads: 9.8752 m³
